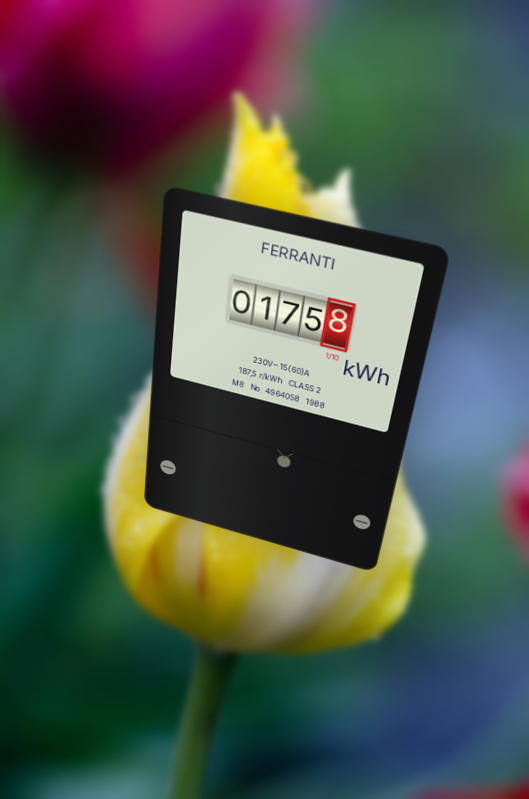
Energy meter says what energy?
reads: 175.8 kWh
